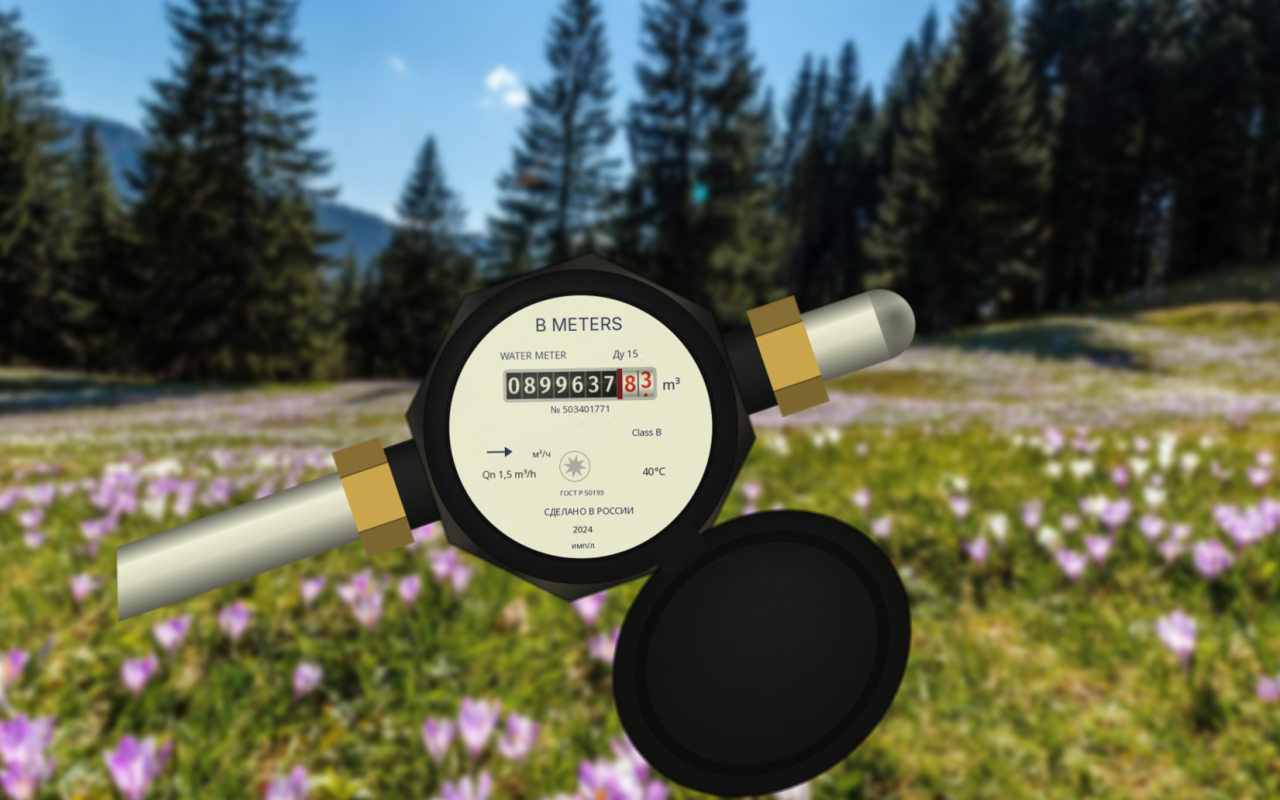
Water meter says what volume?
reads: 899637.83 m³
